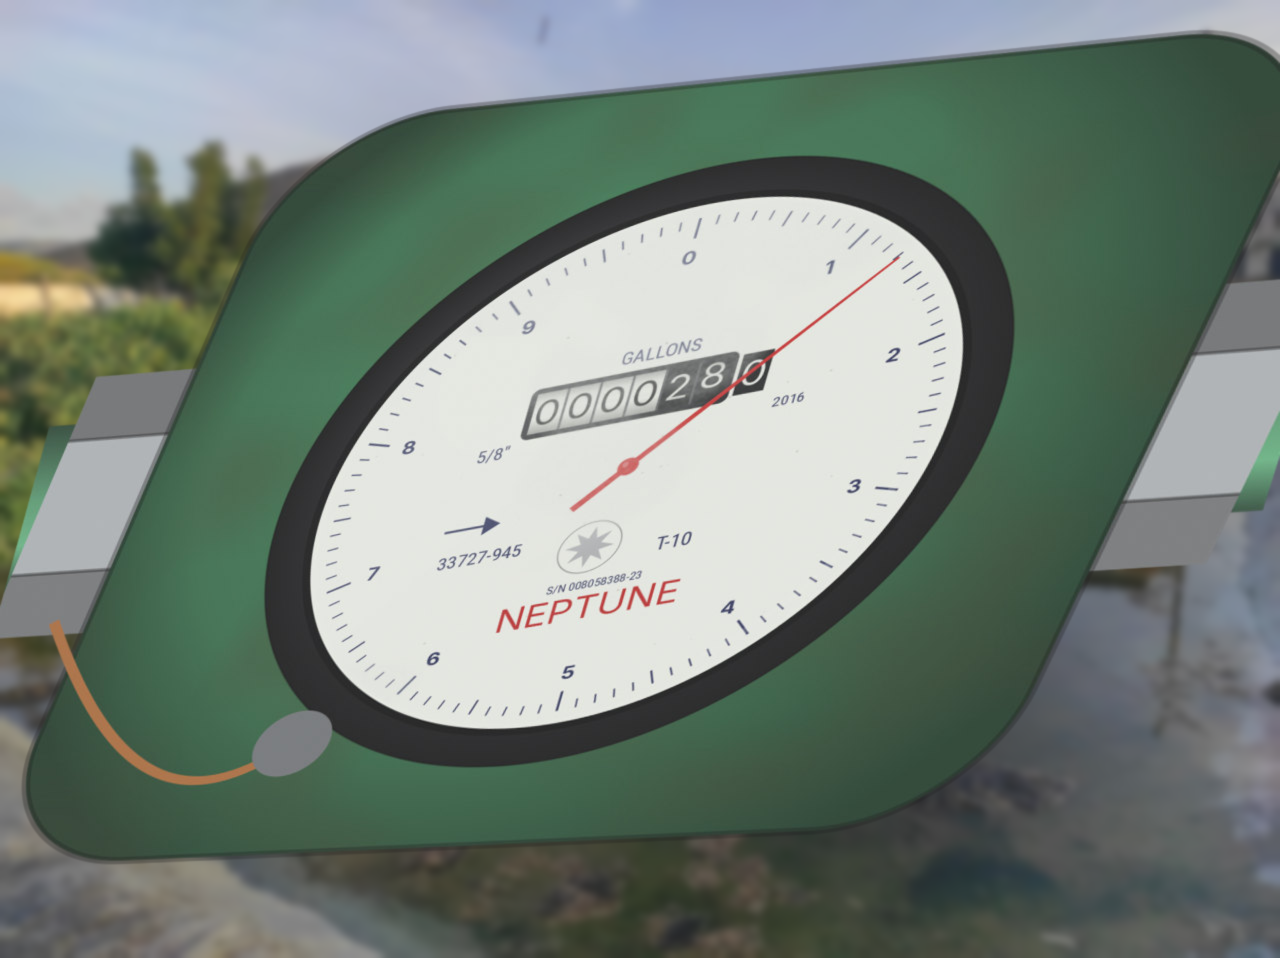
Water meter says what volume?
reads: 281.3 gal
